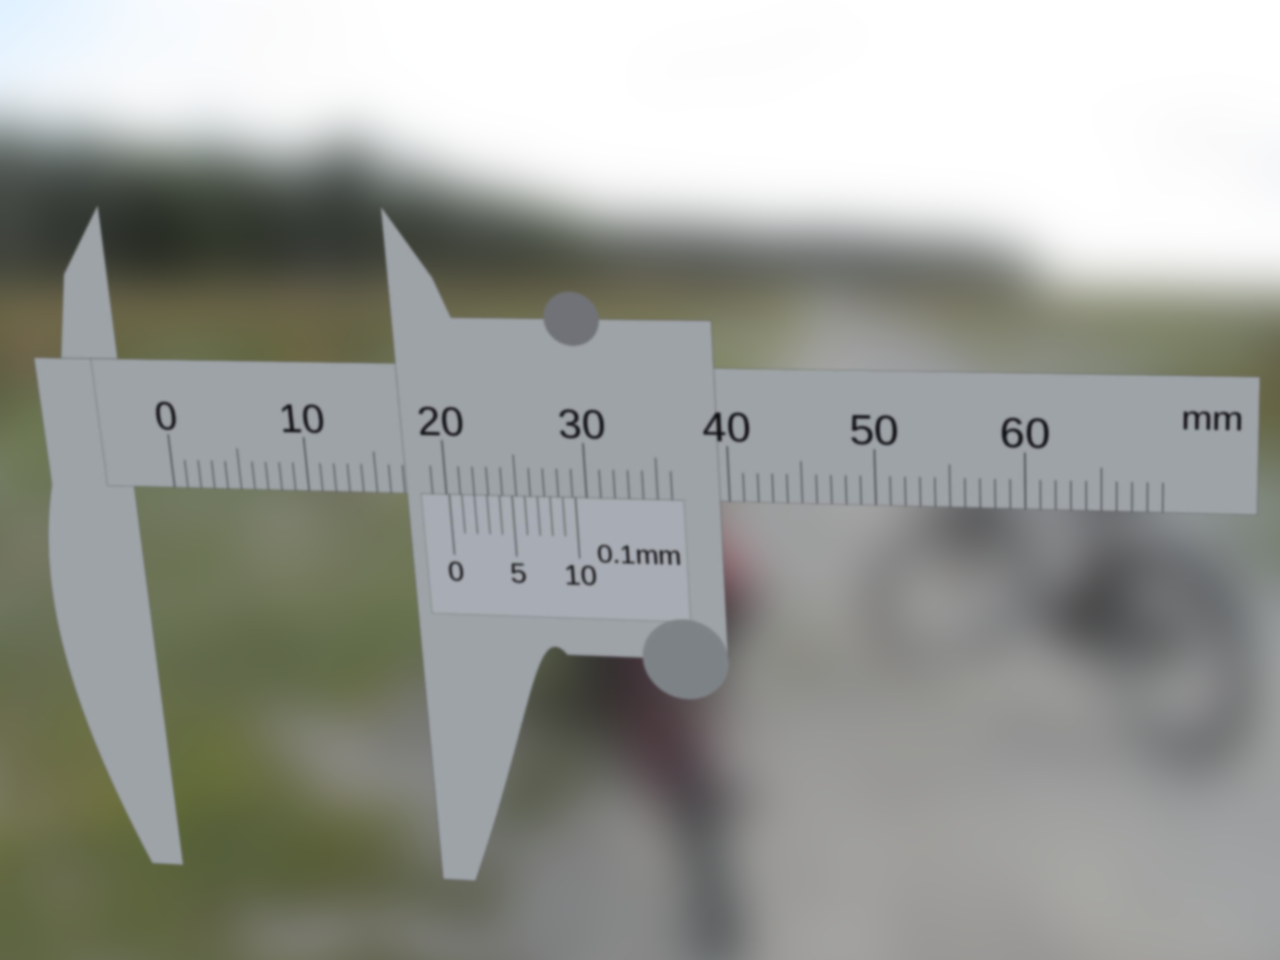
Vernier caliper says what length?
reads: 20.2 mm
